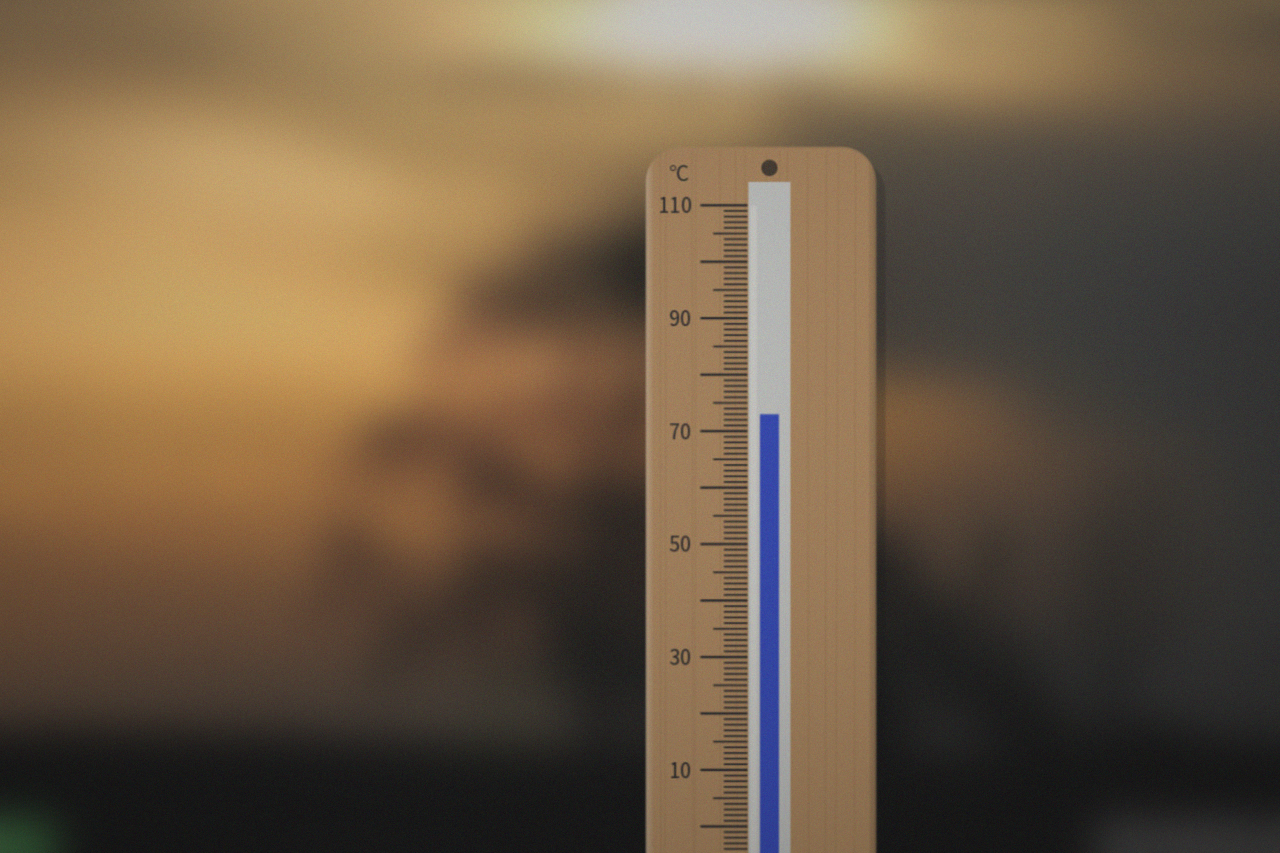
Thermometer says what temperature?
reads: 73 °C
